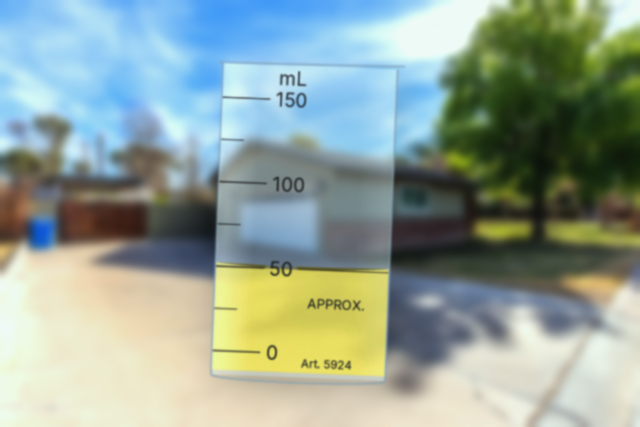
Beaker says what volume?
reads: 50 mL
